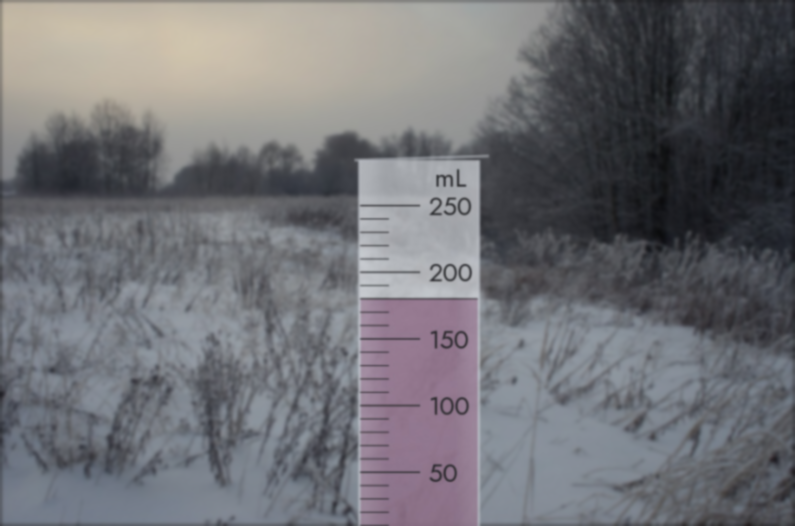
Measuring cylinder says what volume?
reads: 180 mL
